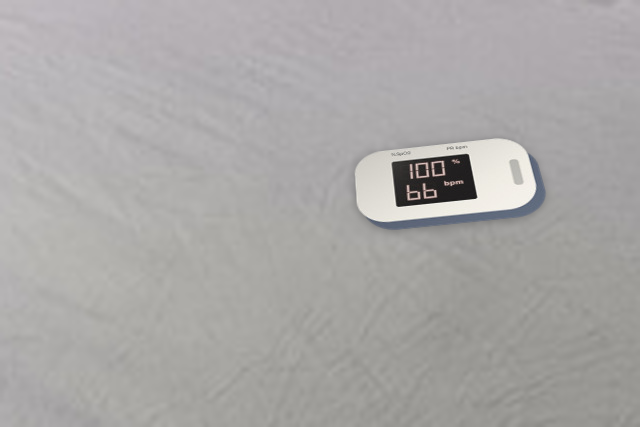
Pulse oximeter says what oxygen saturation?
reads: 100 %
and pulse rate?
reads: 66 bpm
